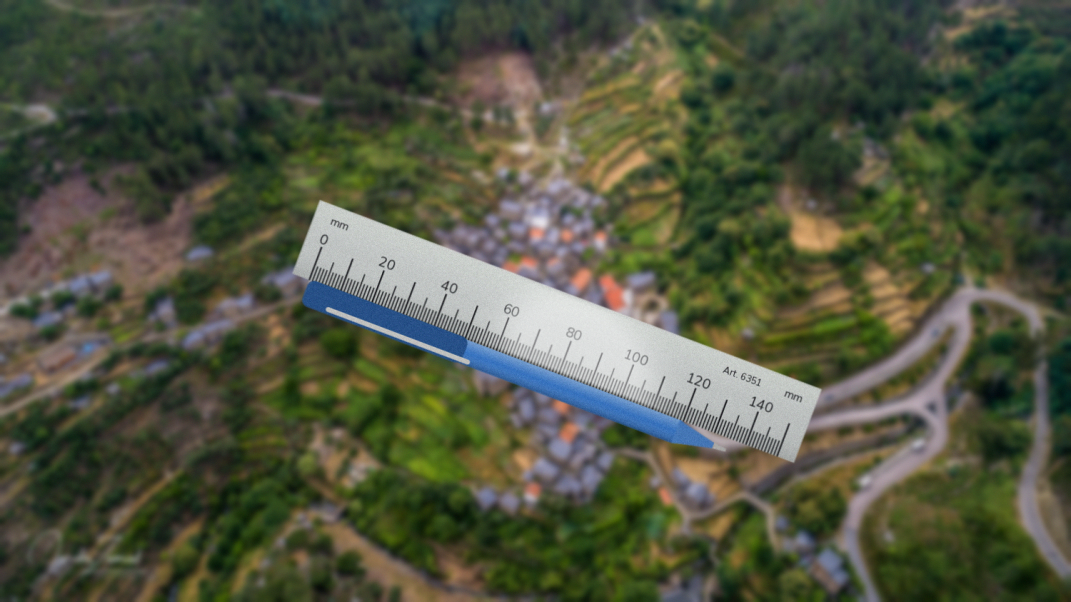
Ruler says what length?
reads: 135 mm
